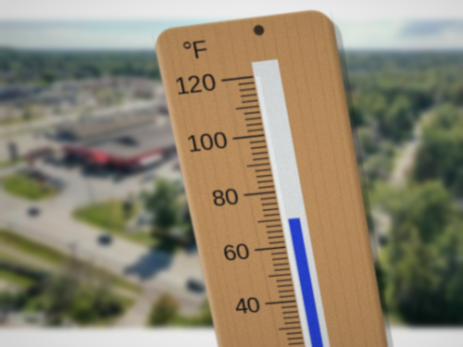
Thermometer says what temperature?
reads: 70 °F
